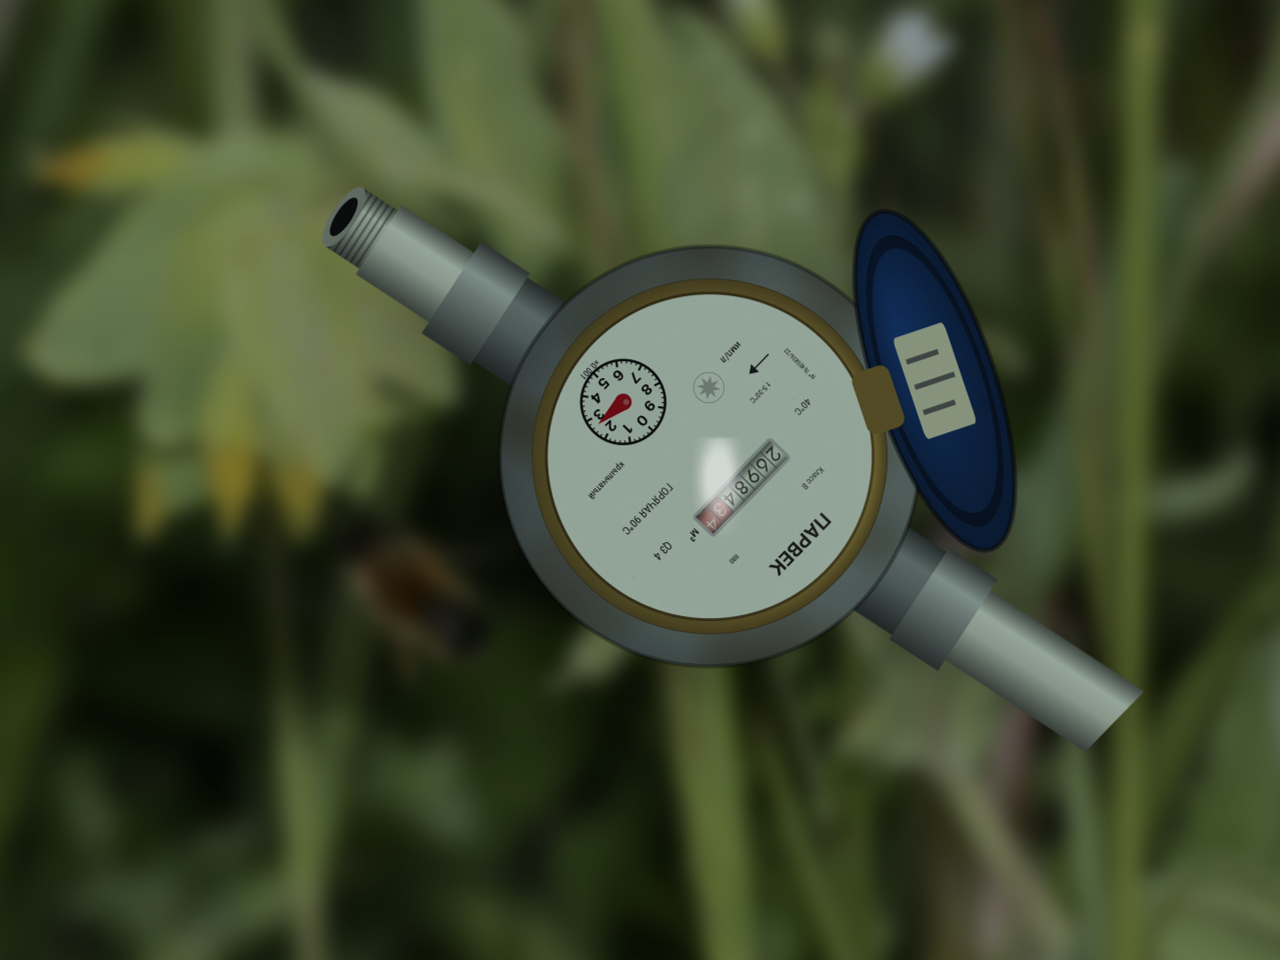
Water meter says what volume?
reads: 26984.342 m³
